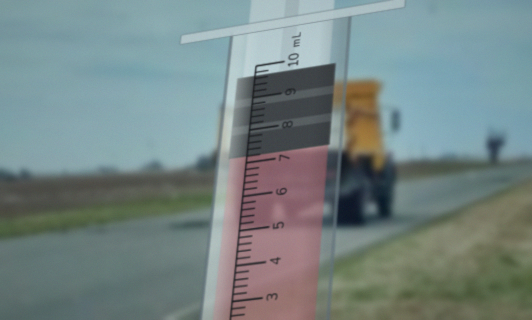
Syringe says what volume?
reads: 7.2 mL
